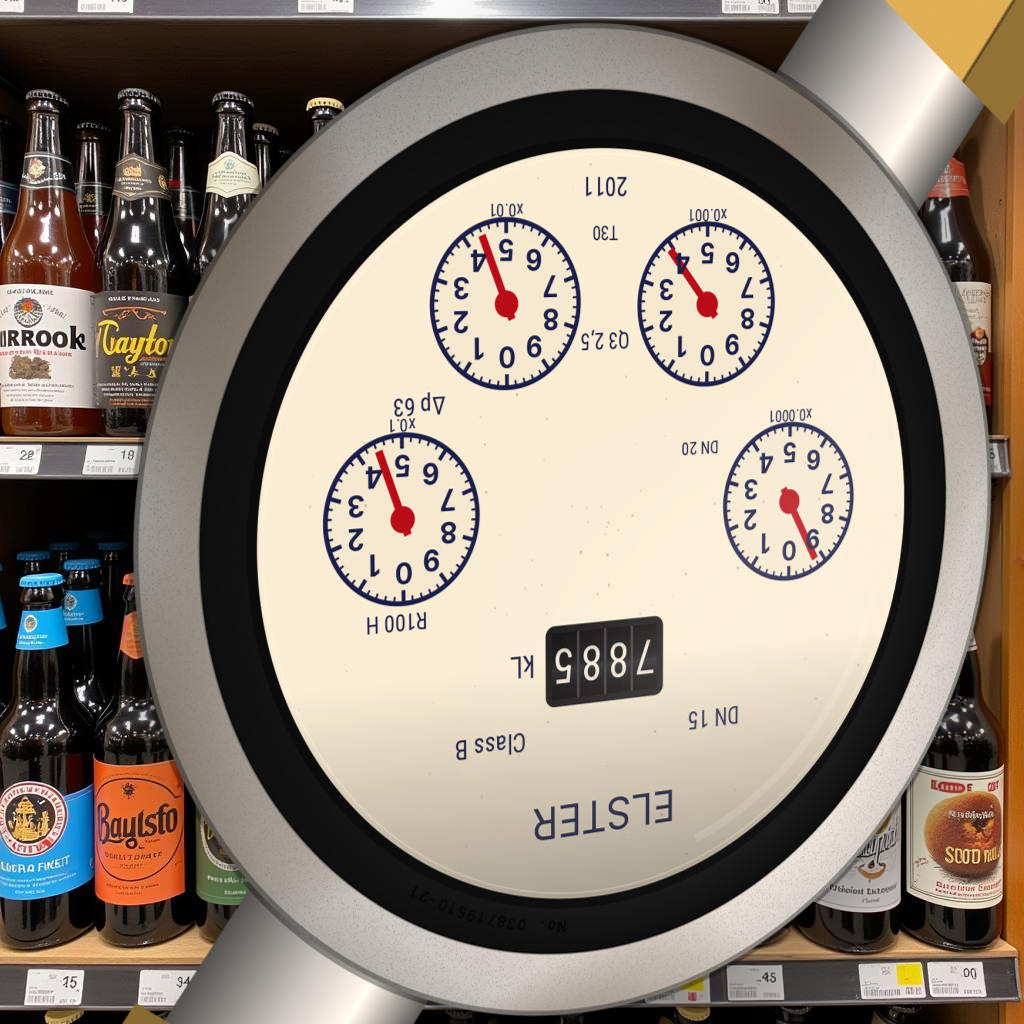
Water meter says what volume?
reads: 7885.4439 kL
